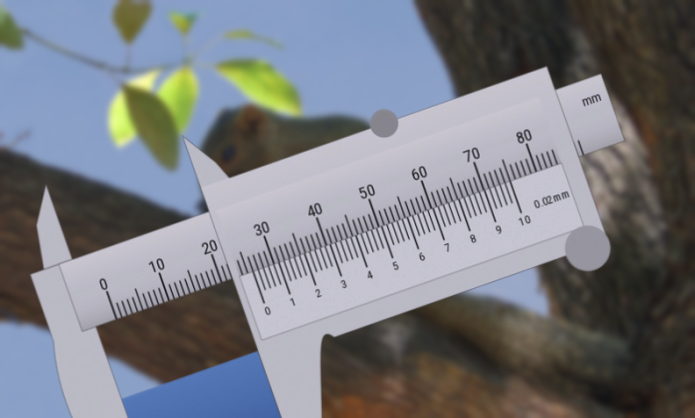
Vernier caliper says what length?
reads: 26.0 mm
